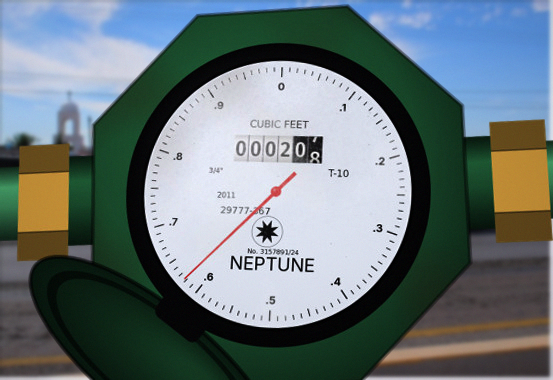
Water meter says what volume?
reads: 207.62 ft³
